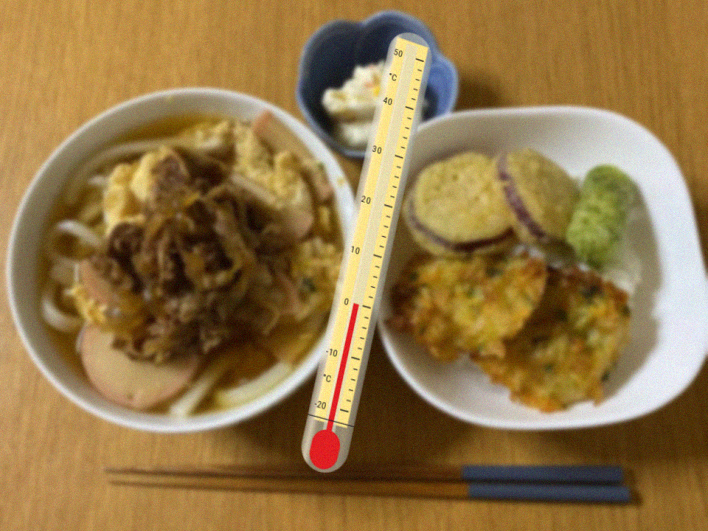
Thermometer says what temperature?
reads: 0 °C
